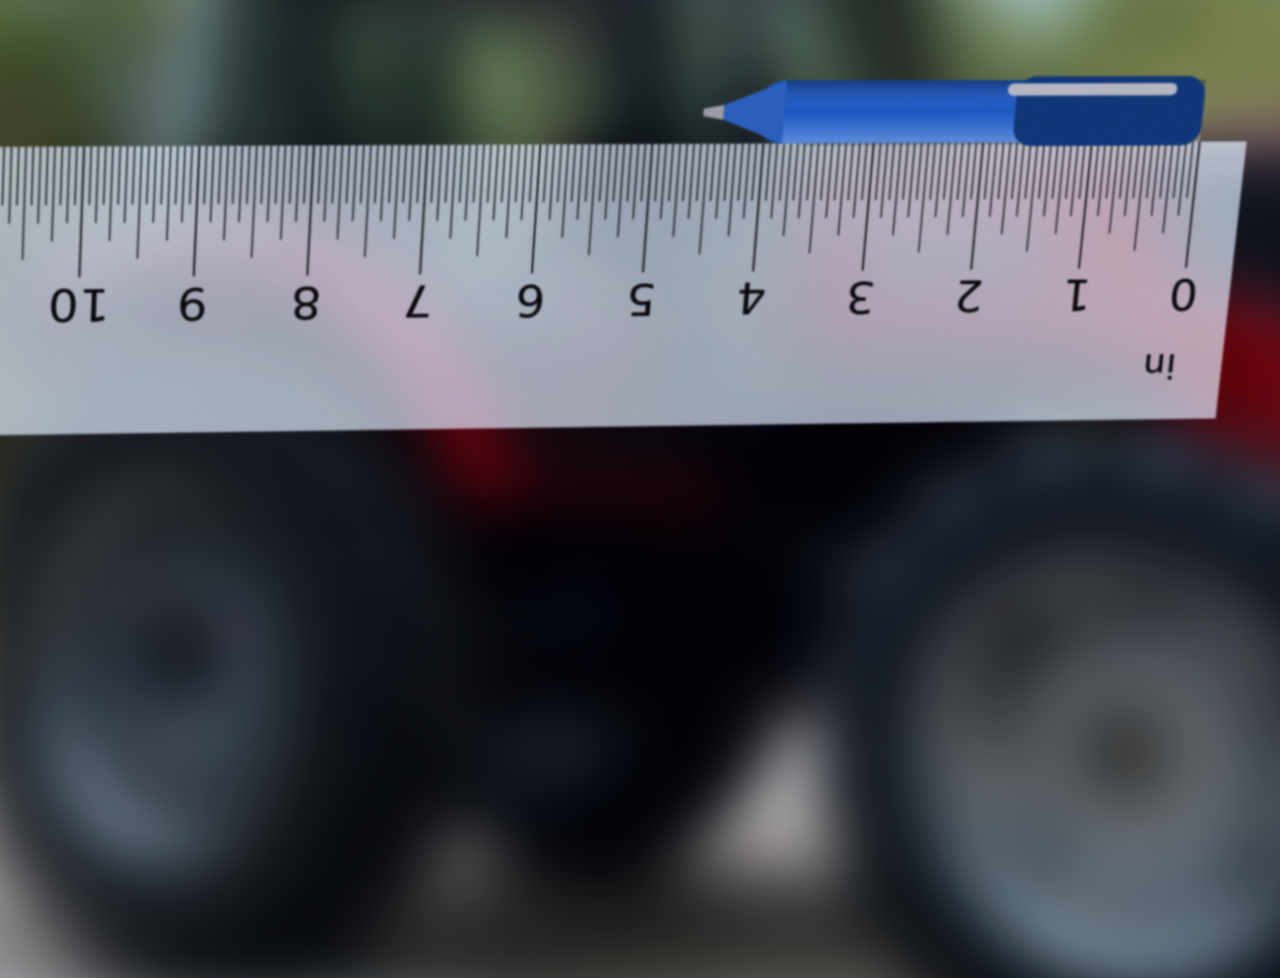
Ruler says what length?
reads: 4.5625 in
